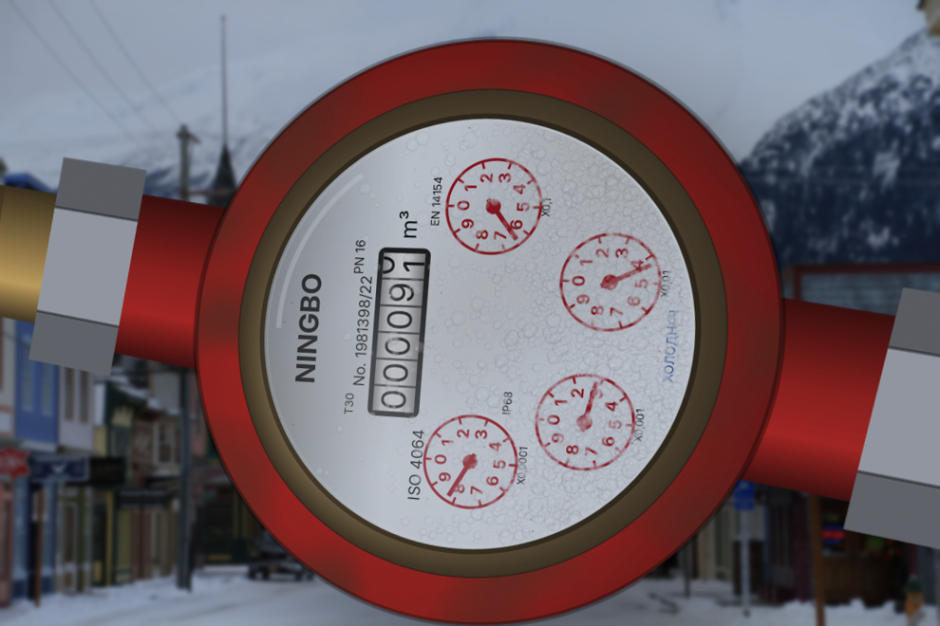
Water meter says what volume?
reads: 90.6428 m³
